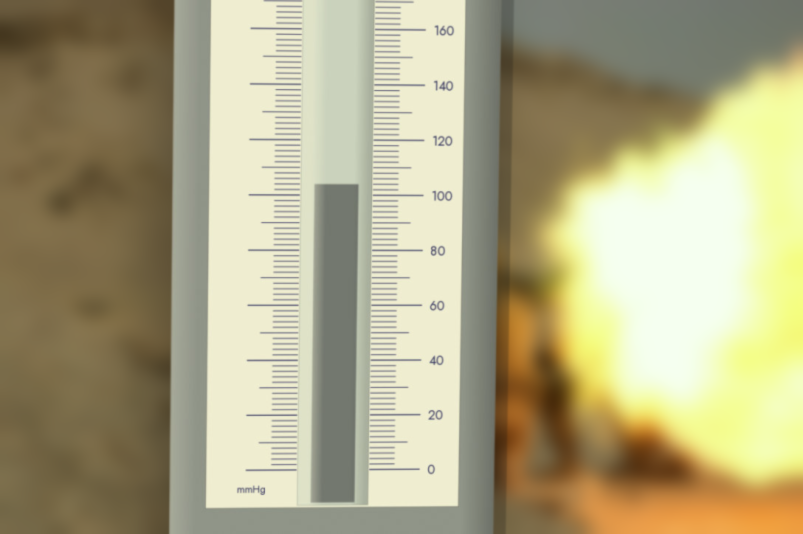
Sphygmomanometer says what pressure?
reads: 104 mmHg
